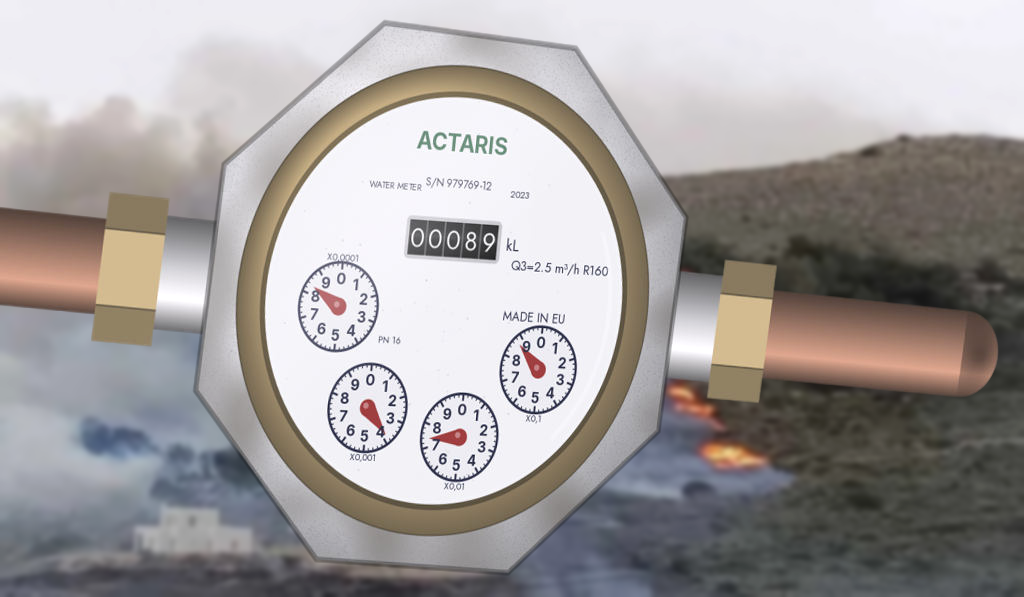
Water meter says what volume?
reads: 89.8738 kL
